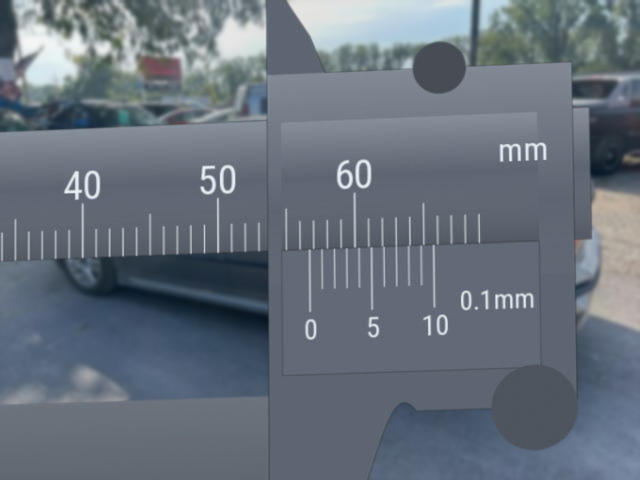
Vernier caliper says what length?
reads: 56.7 mm
